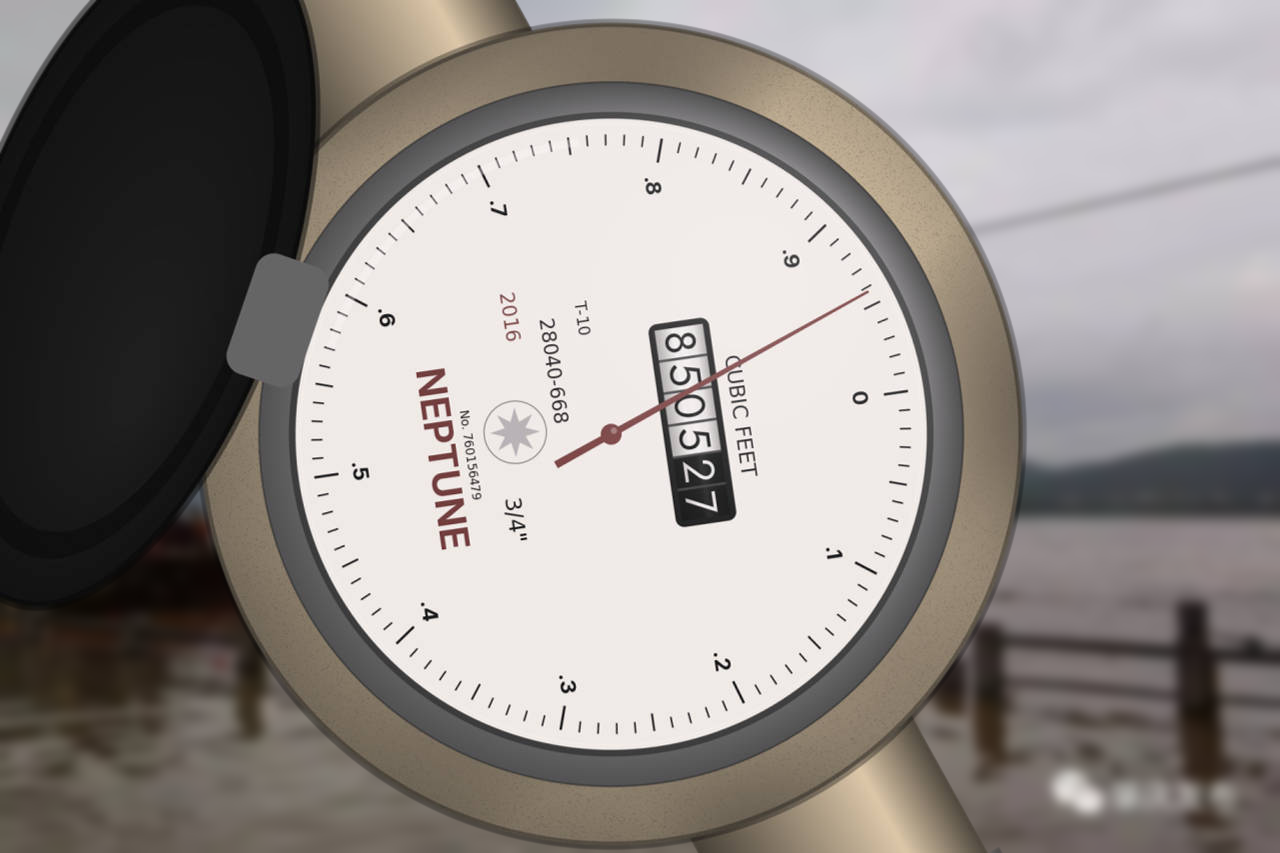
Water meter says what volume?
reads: 850526.94 ft³
